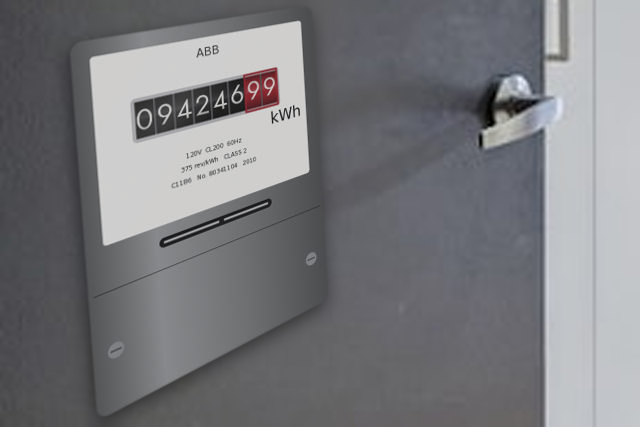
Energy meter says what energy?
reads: 94246.99 kWh
